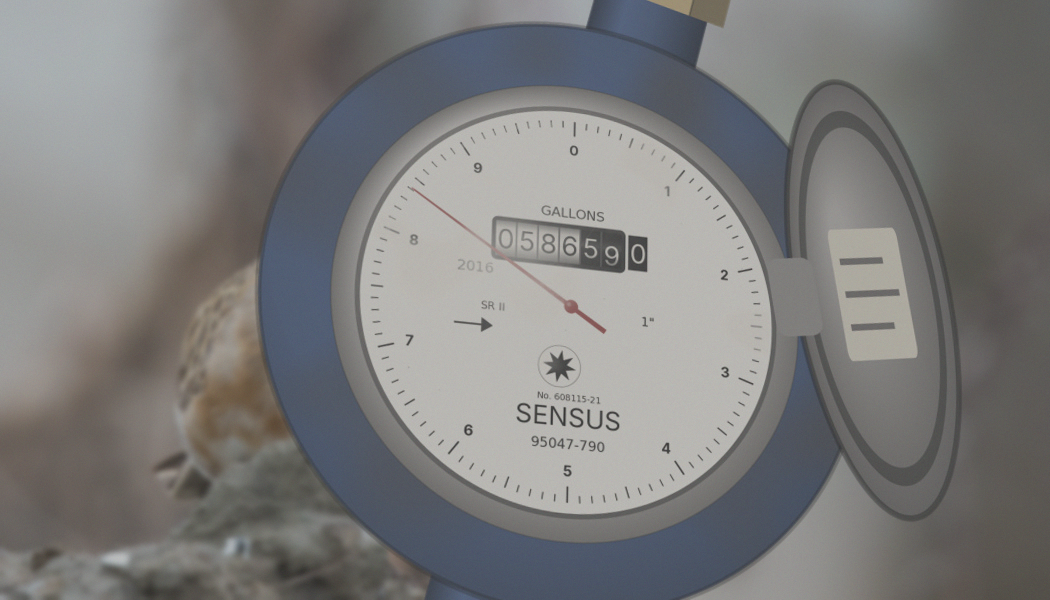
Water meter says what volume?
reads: 586588.4 gal
